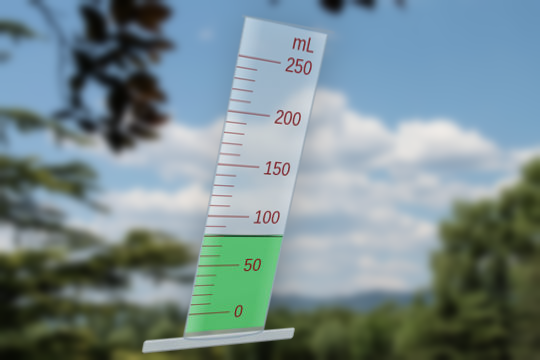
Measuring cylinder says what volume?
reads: 80 mL
